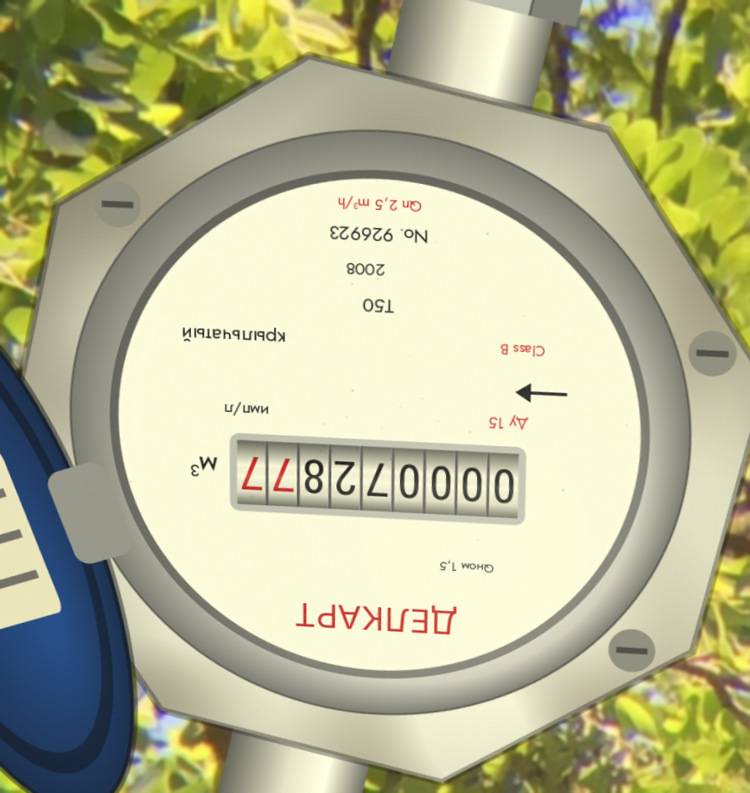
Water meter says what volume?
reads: 728.77 m³
